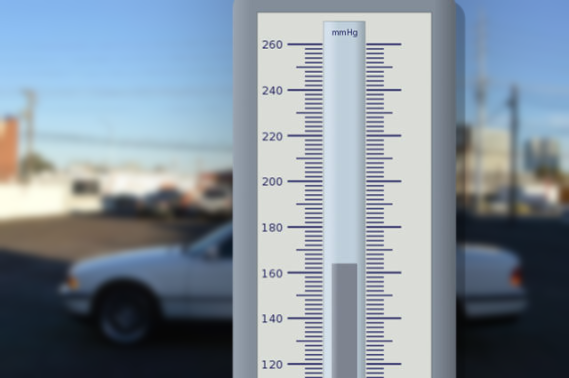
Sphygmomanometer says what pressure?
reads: 164 mmHg
